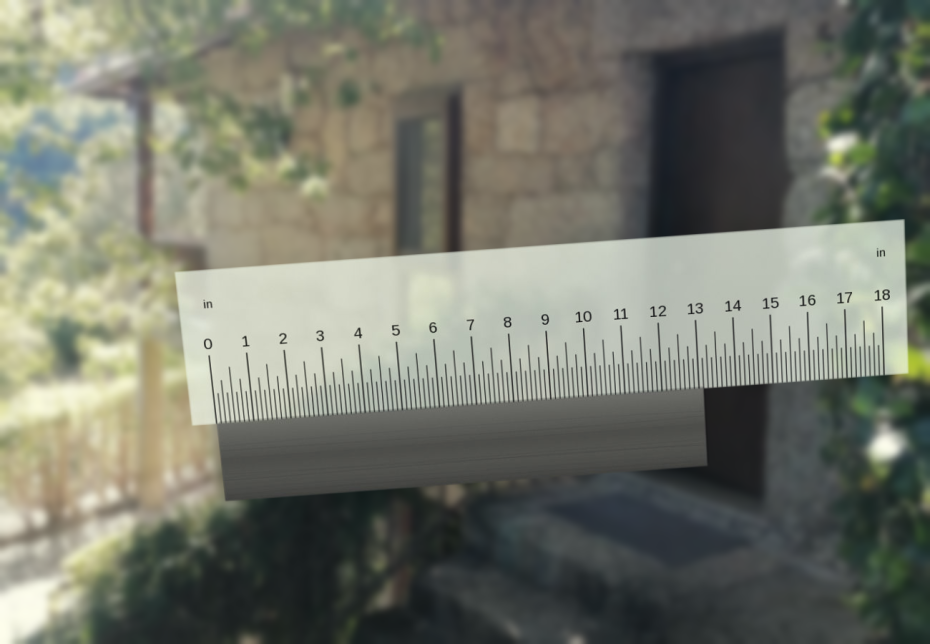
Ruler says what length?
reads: 13.125 in
